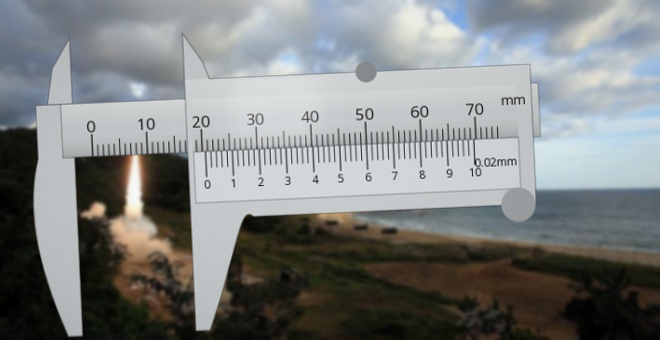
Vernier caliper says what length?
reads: 20.6 mm
